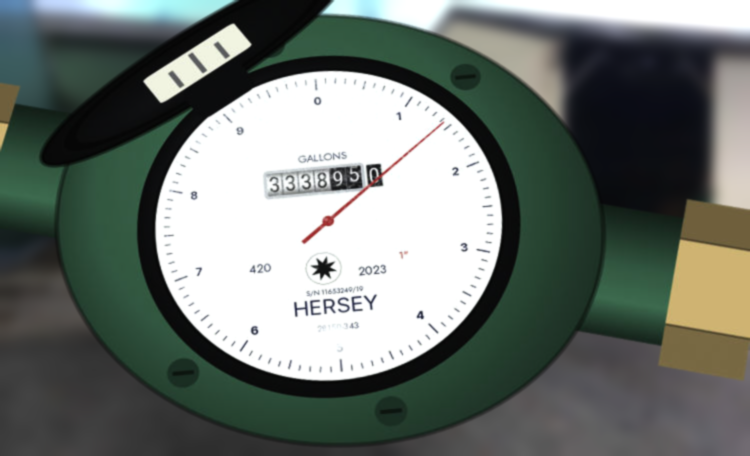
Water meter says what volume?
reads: 3338951.4 gal
